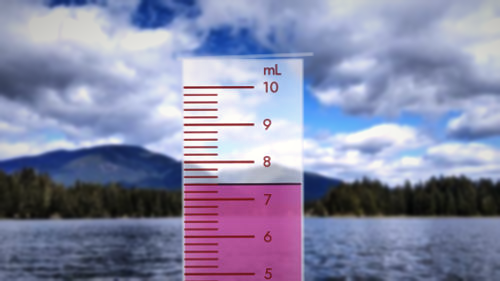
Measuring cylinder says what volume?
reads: 7.4 mL
